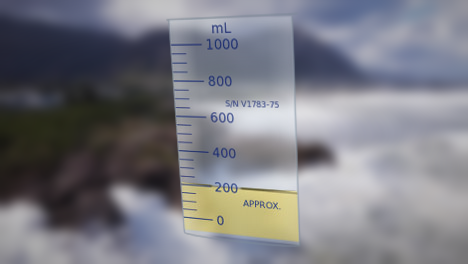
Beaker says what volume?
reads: 200 mL
